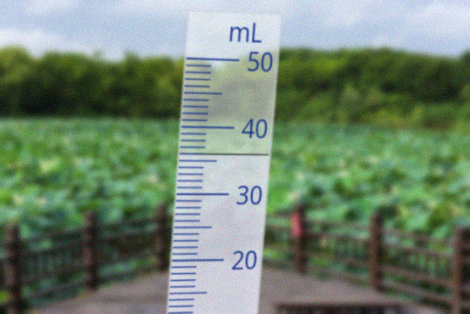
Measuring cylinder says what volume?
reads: 36 mL
